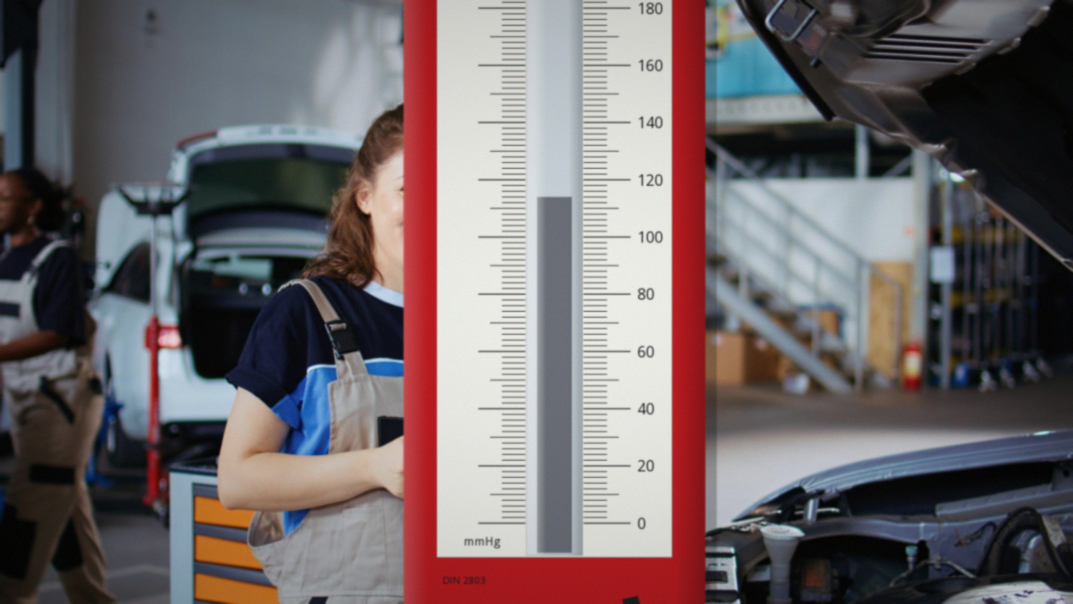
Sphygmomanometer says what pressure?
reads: 114 mmHg
